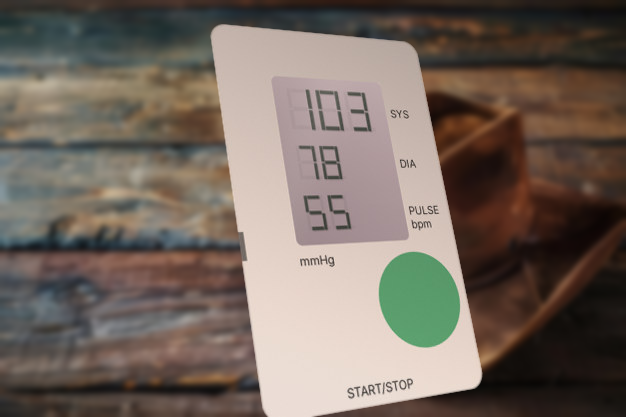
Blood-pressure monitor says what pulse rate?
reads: 55 bpm
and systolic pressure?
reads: 103 mmHg
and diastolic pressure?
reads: 78 mmHg
